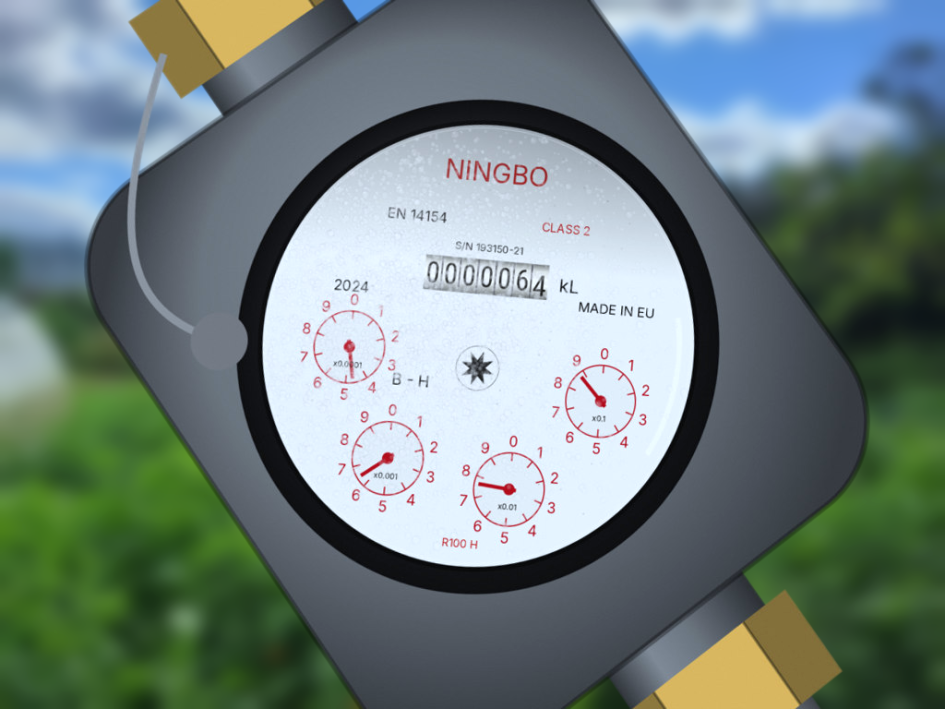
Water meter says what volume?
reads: 63.8764 kL
